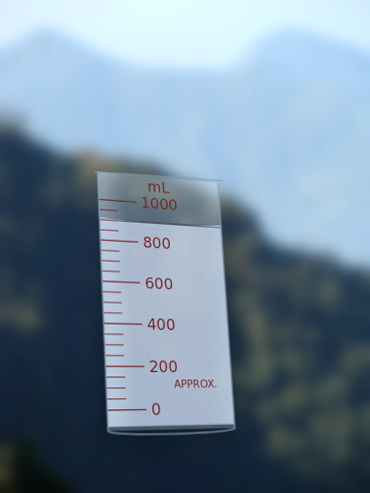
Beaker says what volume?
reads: 900 mL
